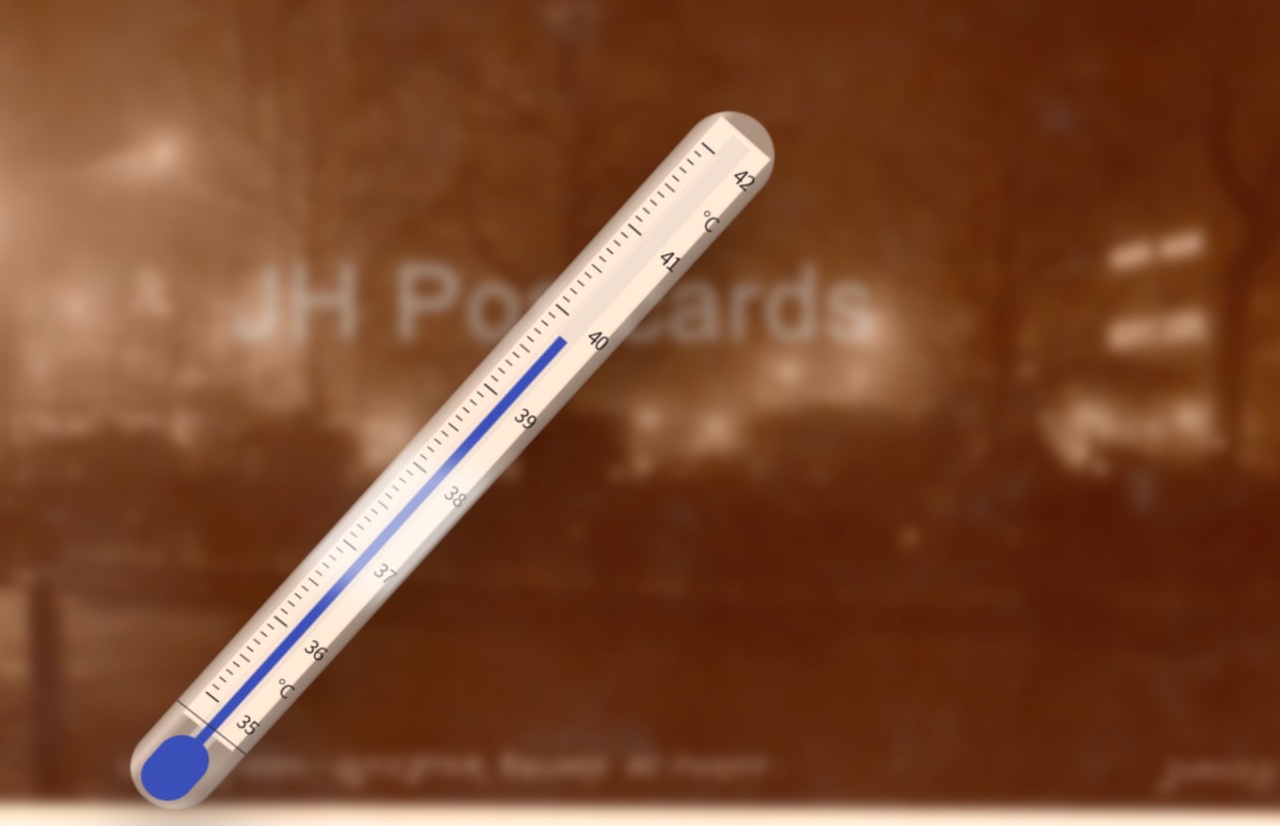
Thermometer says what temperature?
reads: 39.8 °C
